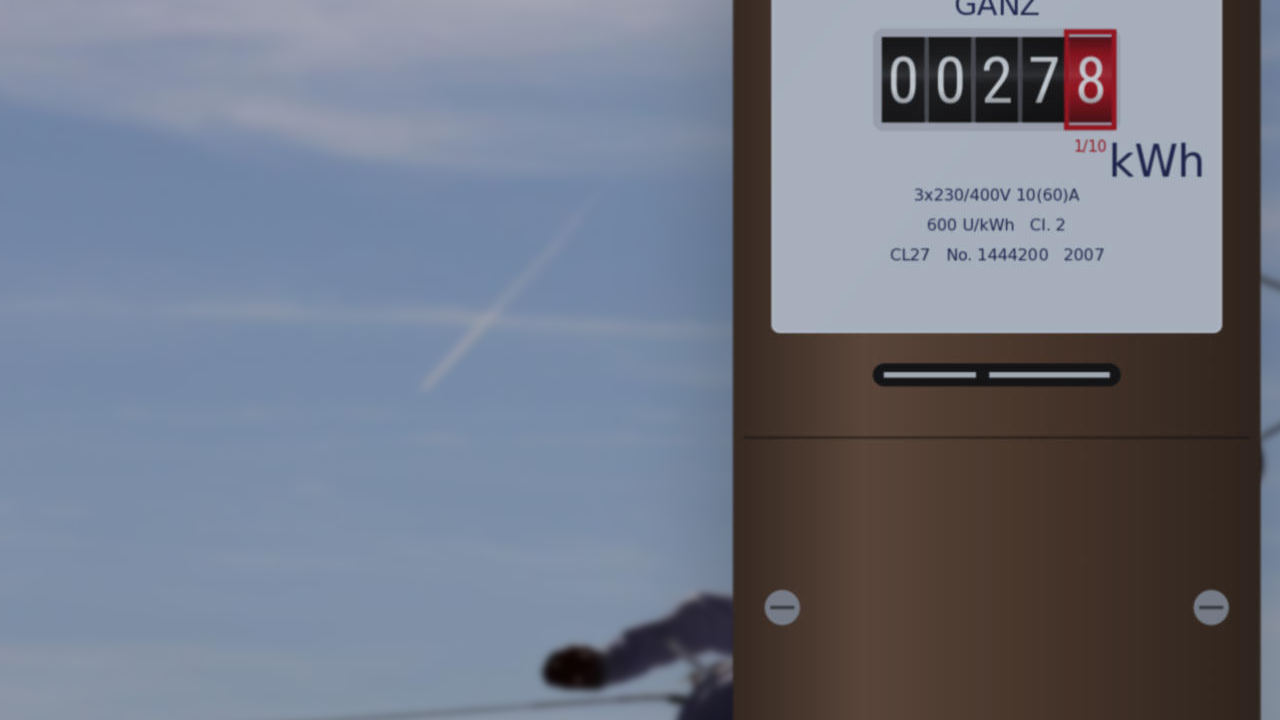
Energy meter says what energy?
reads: 27.8 kWh
